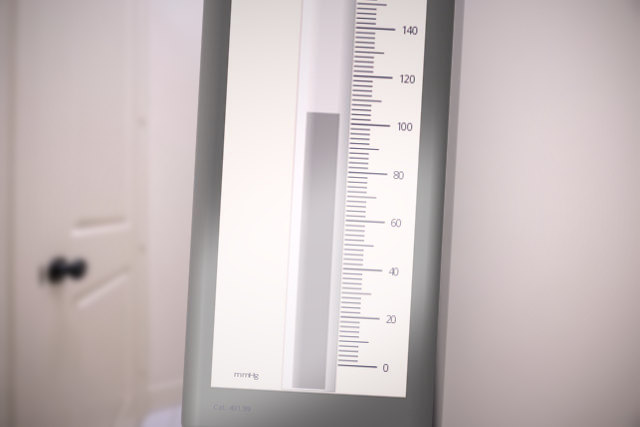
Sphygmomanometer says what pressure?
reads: 104 mmHg
